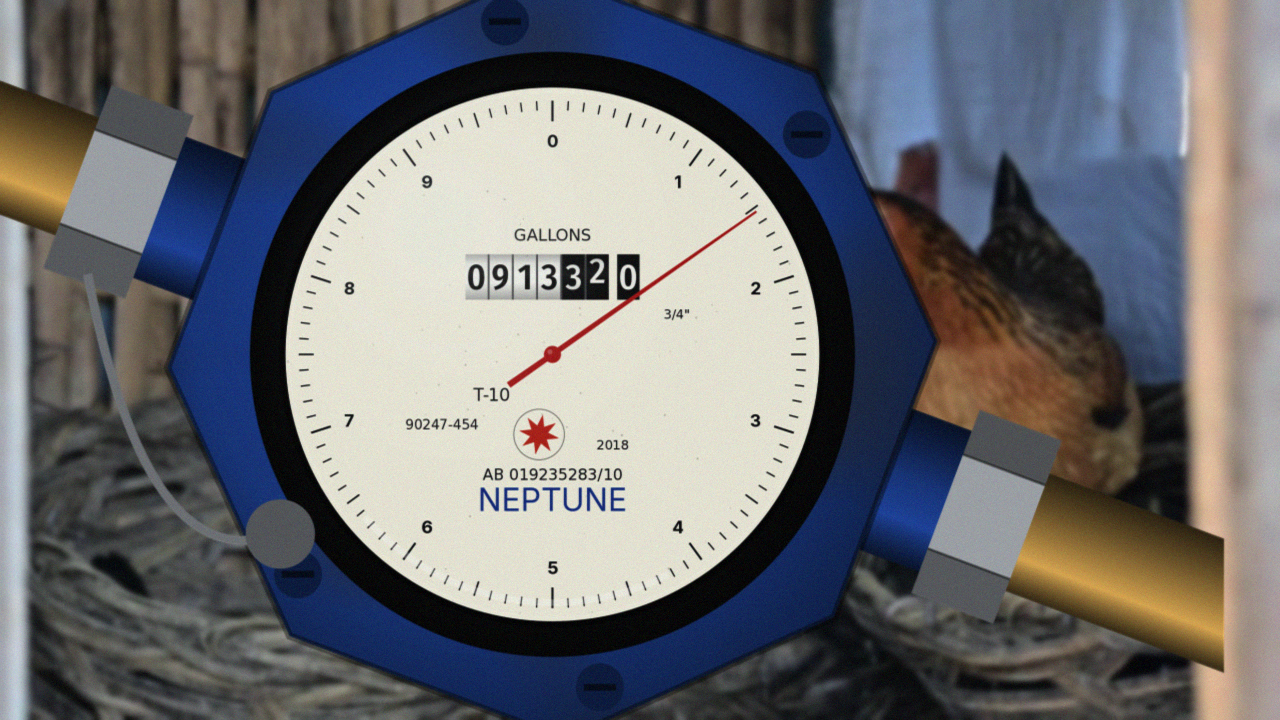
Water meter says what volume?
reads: 913321.5 gal
